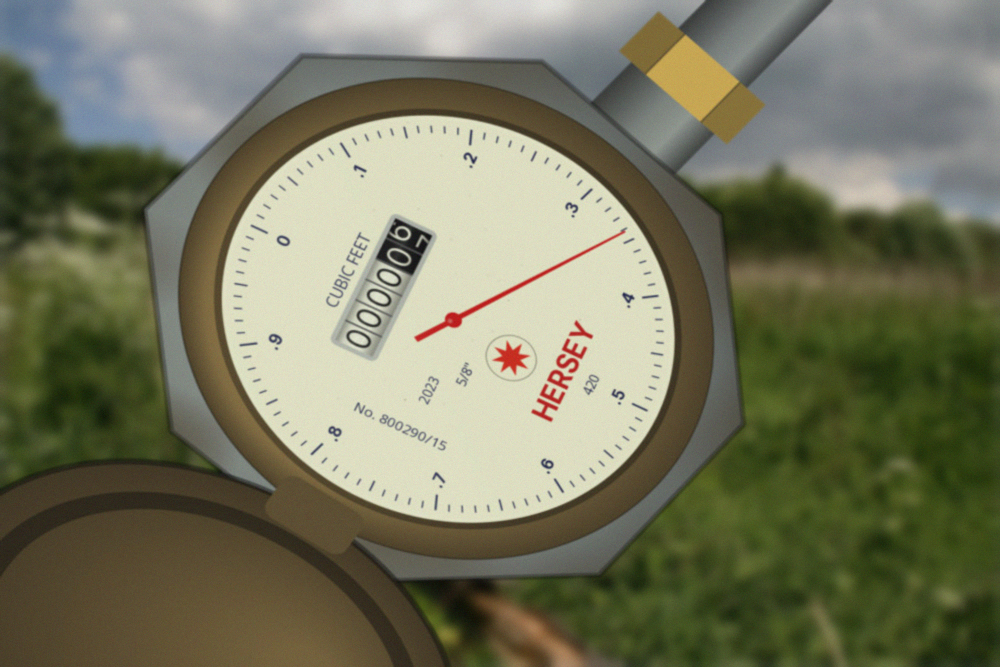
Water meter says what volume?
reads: 6.34 ft³
